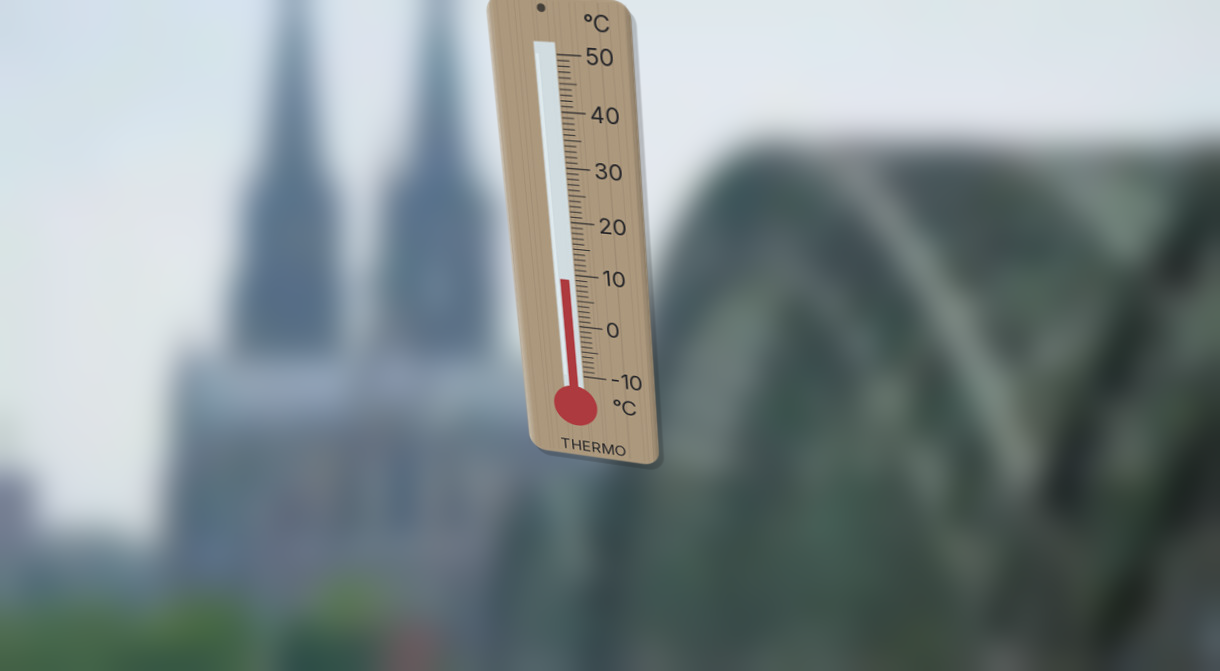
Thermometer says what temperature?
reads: 9 °C
